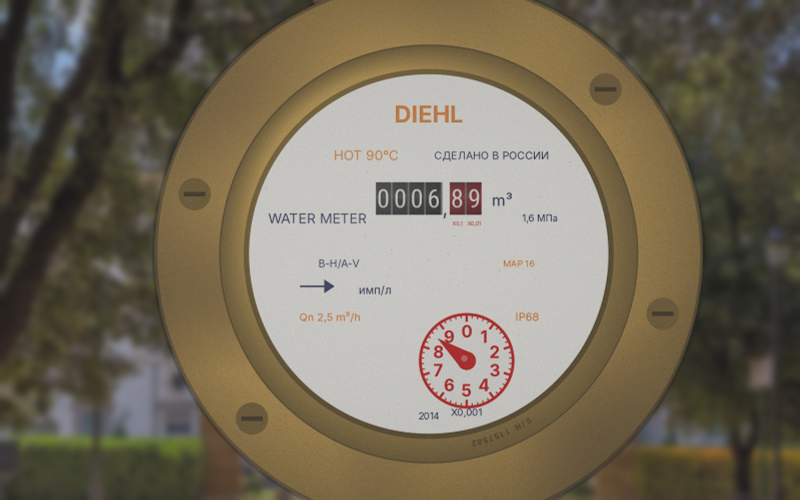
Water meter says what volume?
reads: 6.898 m³
